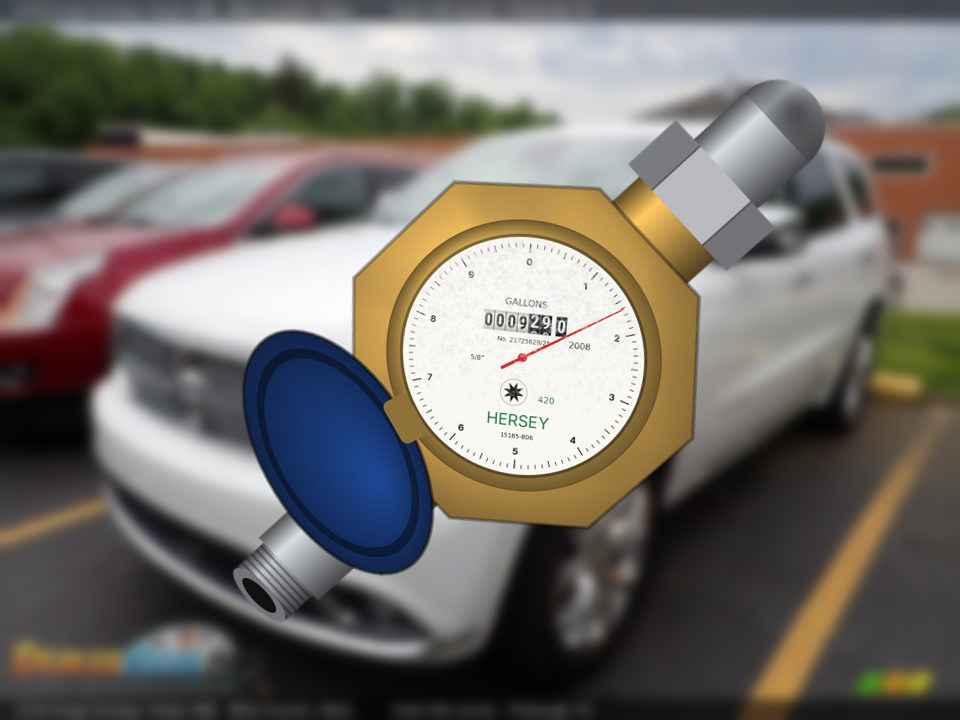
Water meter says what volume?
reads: 9291.6 gal
